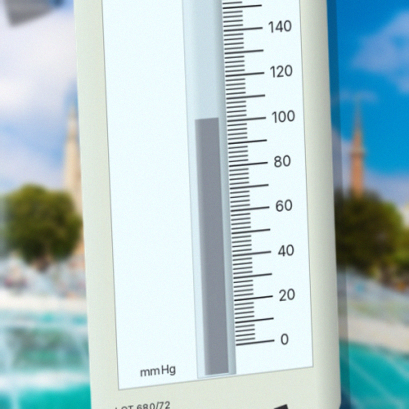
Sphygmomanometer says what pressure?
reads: 102 mmHg
